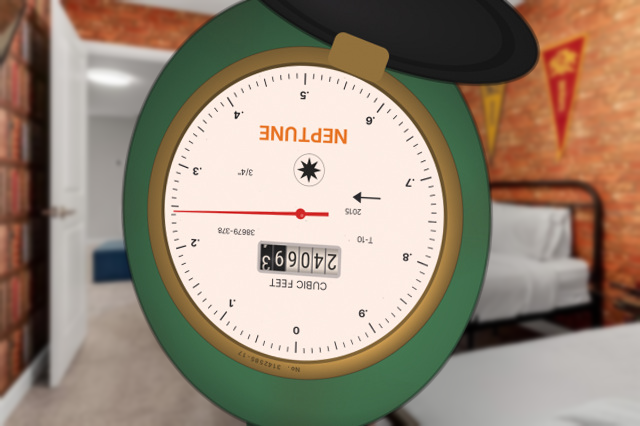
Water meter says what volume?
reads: 240693.24 ft³
